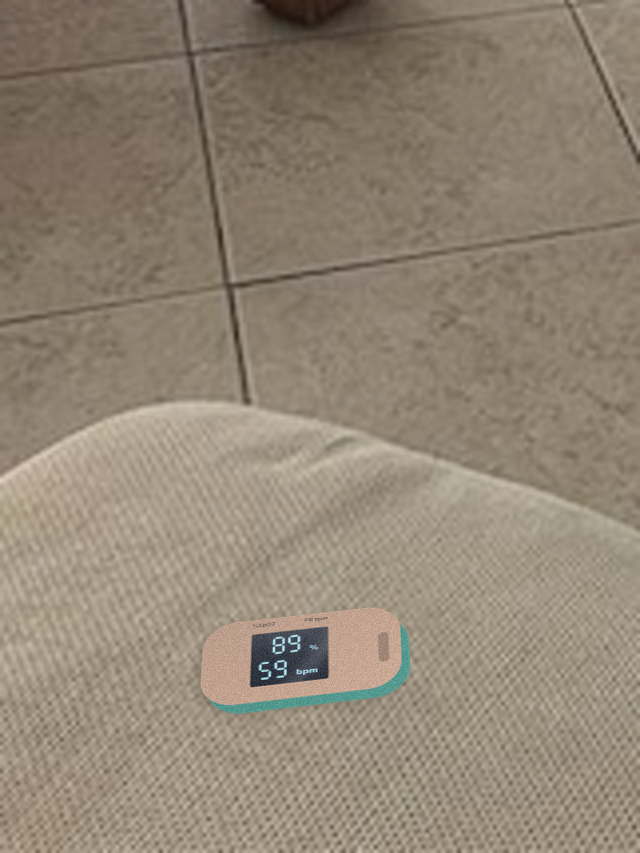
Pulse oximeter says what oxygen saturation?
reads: 89 %
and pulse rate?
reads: 59 bpm
